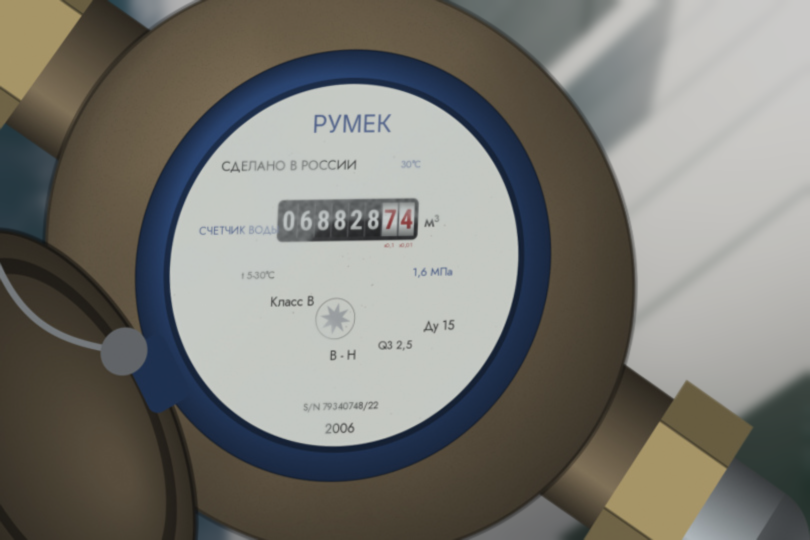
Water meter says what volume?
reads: 68828.74 m³
